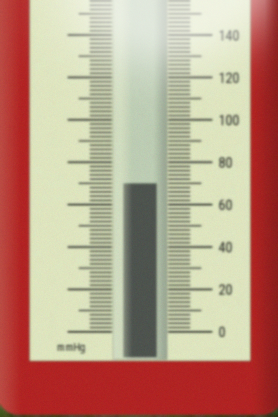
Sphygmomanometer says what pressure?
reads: 70 mmHg
